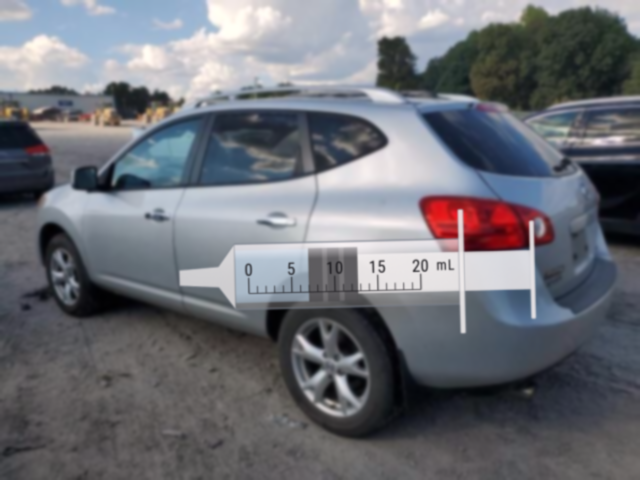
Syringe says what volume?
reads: 7 mL
